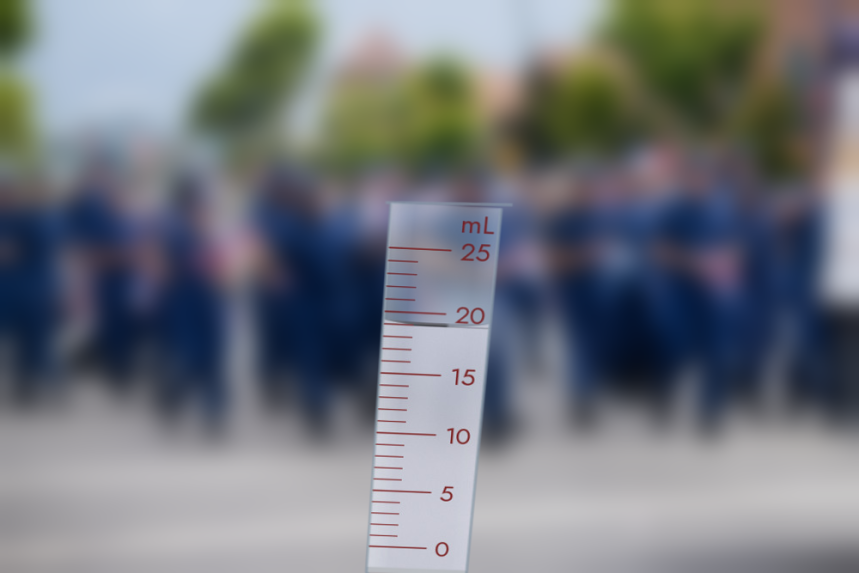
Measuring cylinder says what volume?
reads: 19 mL
